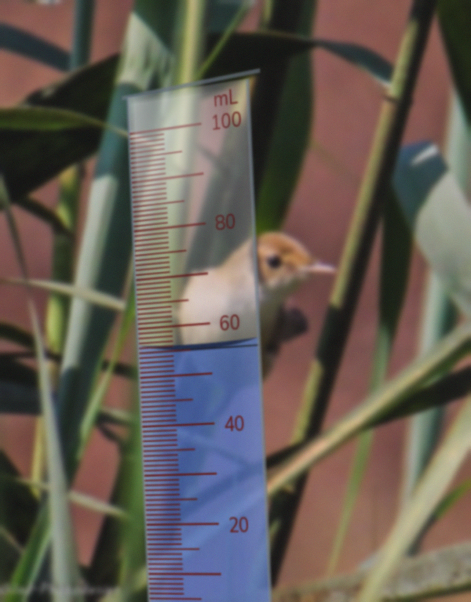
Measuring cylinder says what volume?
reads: 55 mL
